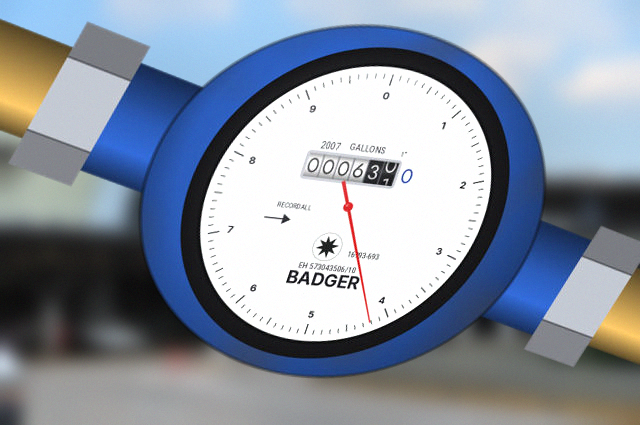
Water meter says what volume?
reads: 6304.2 gal
